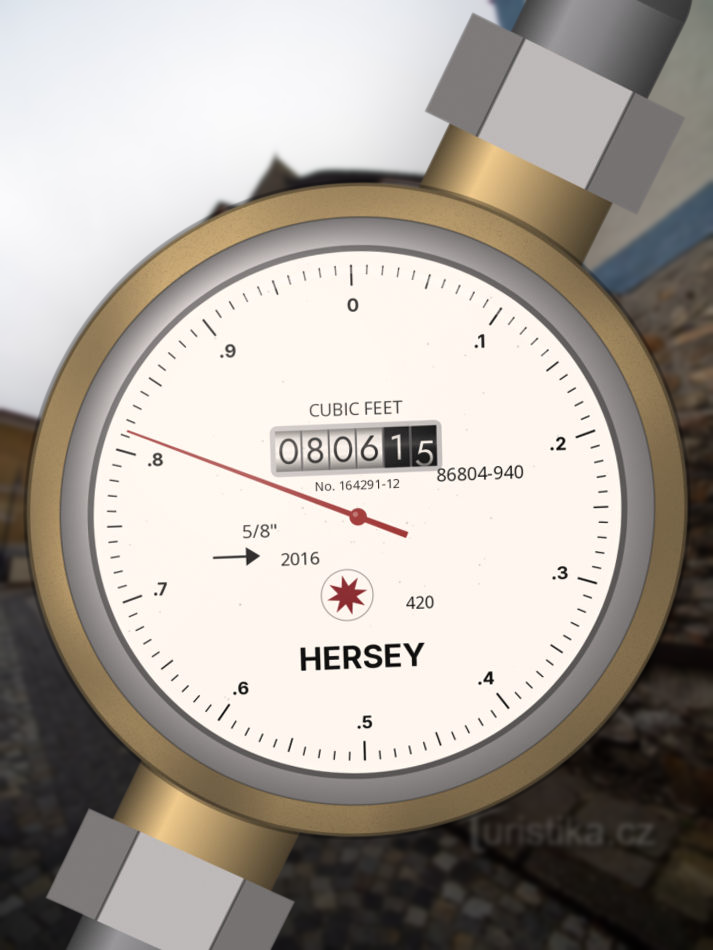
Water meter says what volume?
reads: 80614.81 ft³
